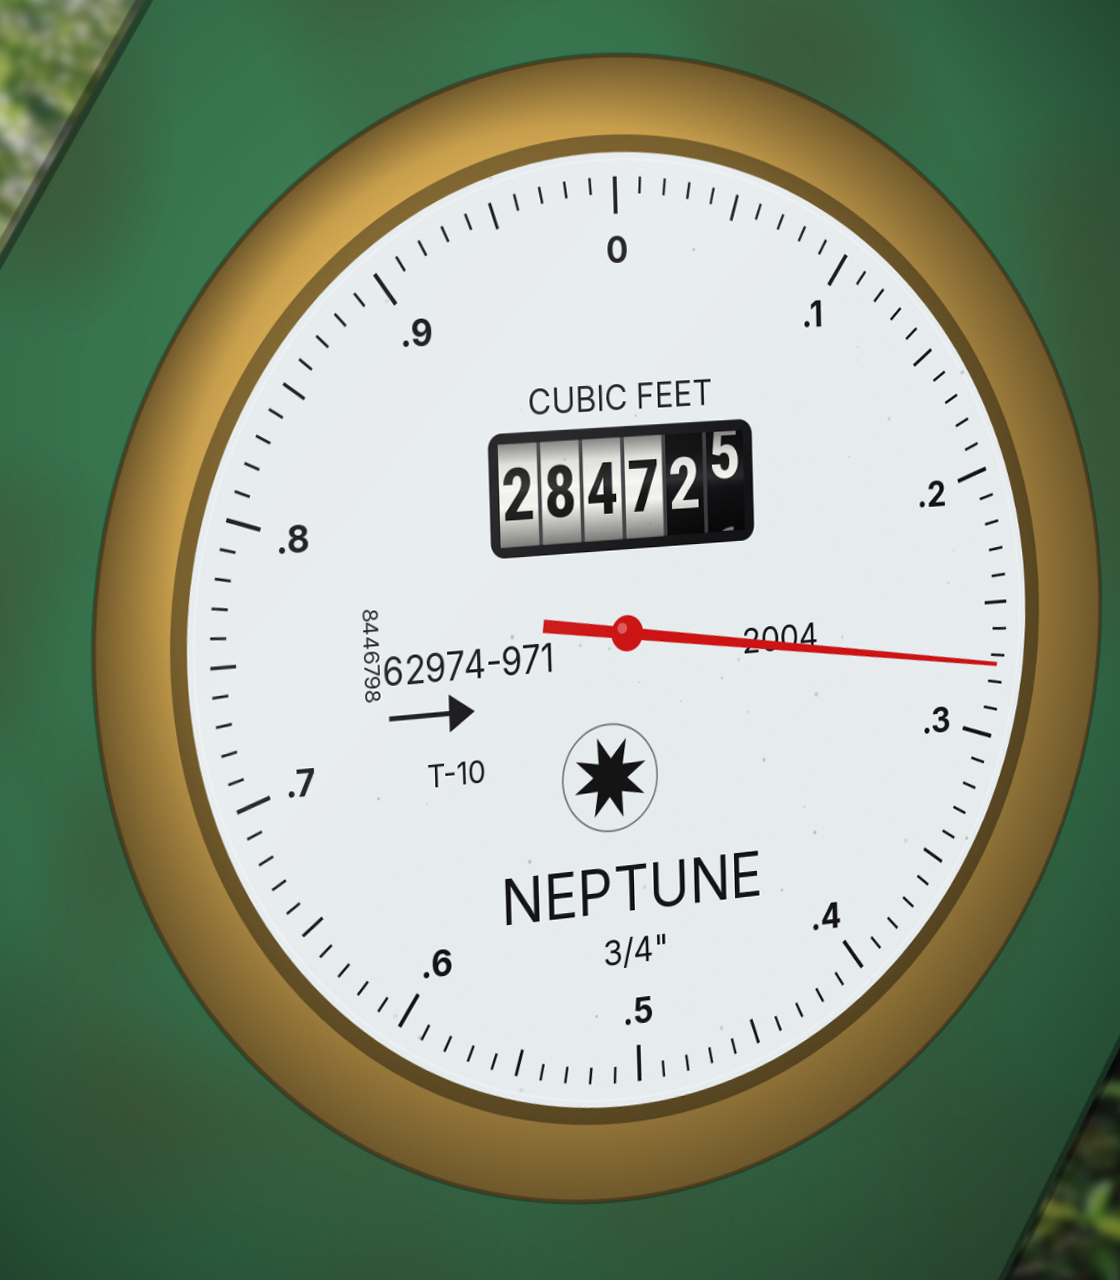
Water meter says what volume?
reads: 284725.27 ft³
